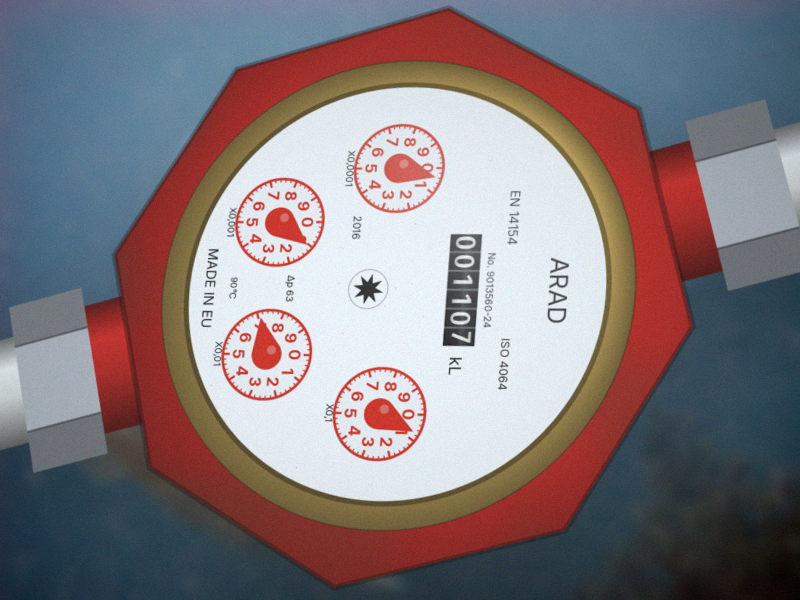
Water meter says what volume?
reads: 1107.0710 kL
